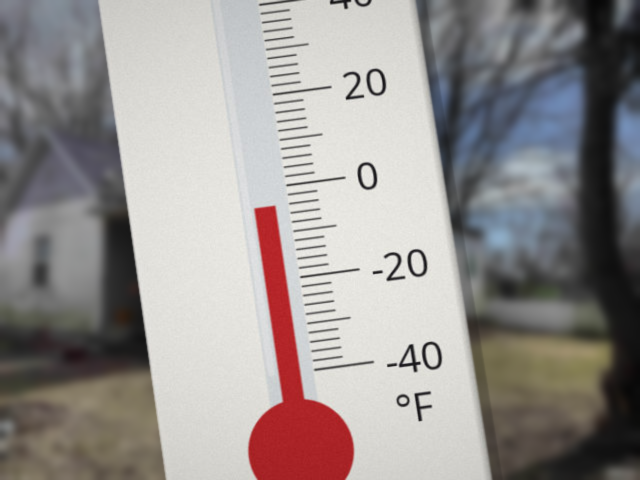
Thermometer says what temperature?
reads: -4 °F
